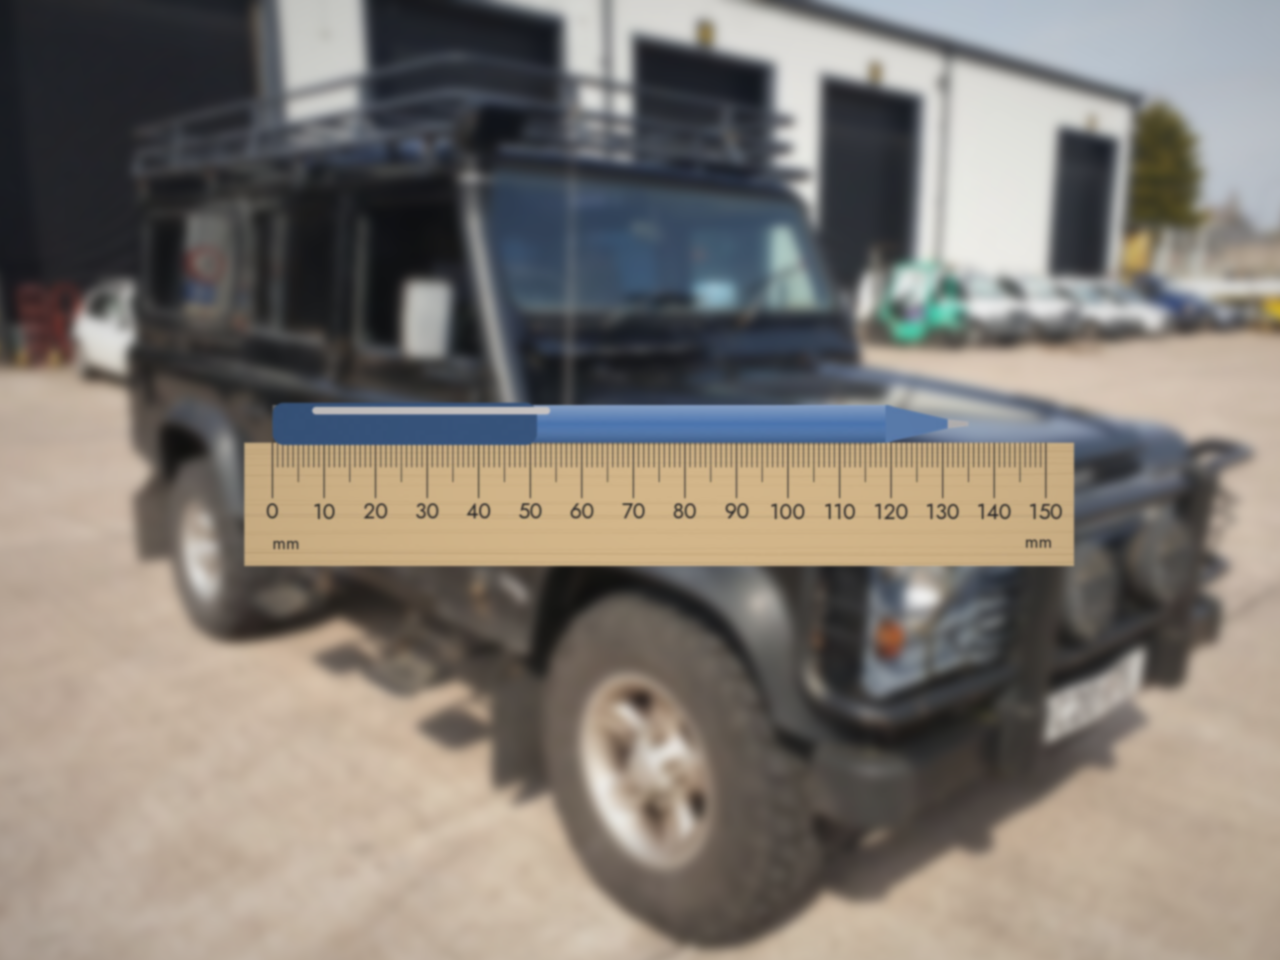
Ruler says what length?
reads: 135 mm
